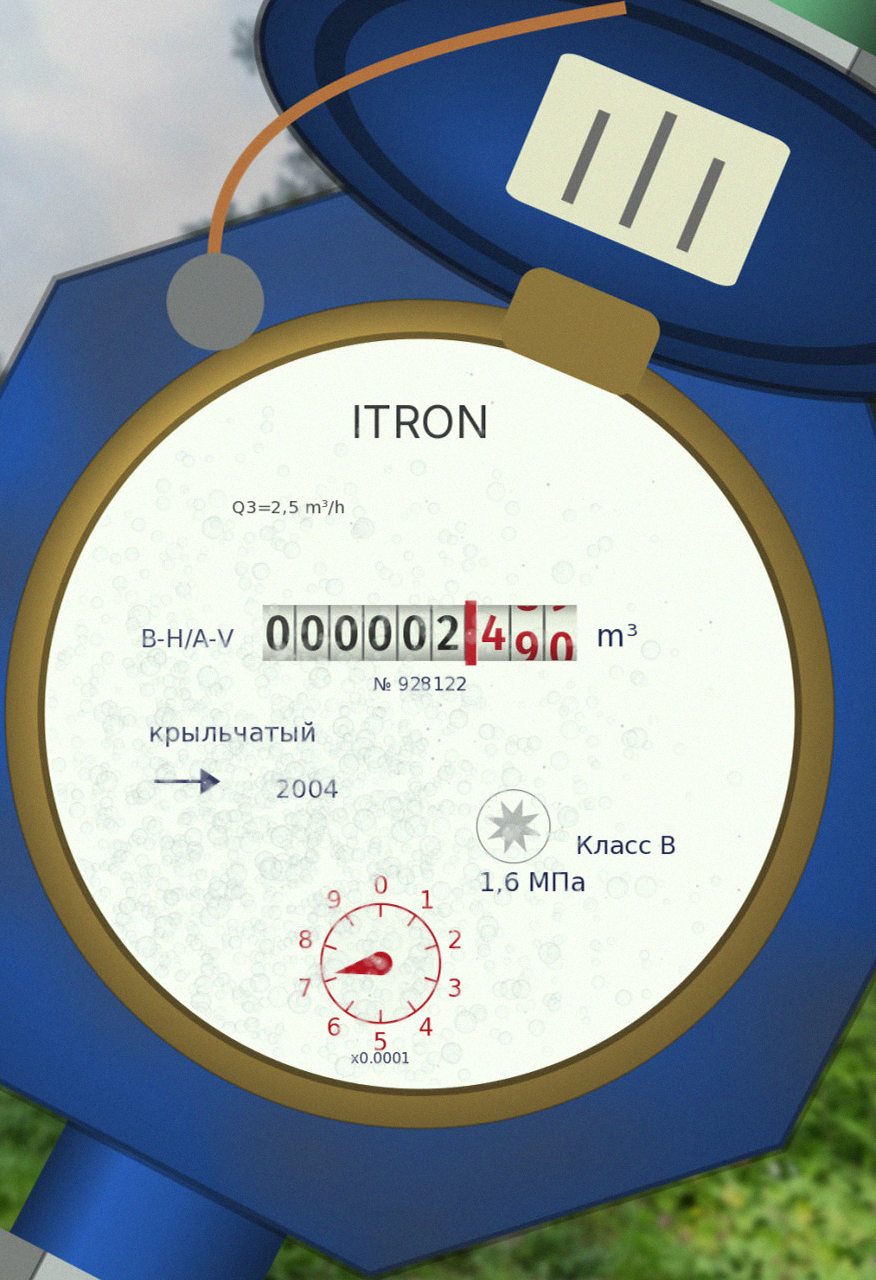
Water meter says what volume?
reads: 2.4897 m³
